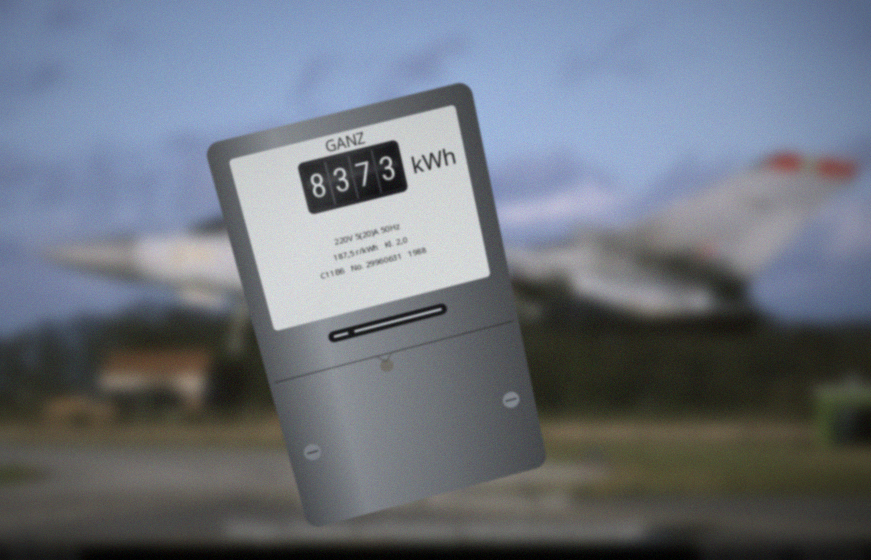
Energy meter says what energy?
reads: 8373 kWh
